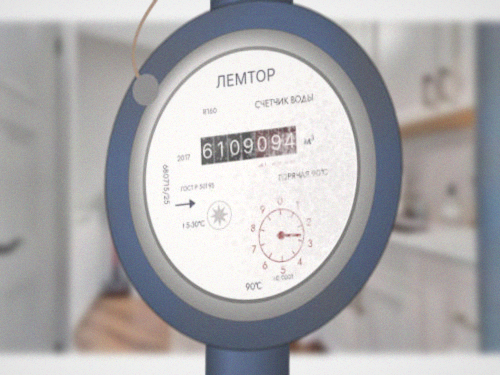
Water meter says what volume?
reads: 6109.0942 m³
